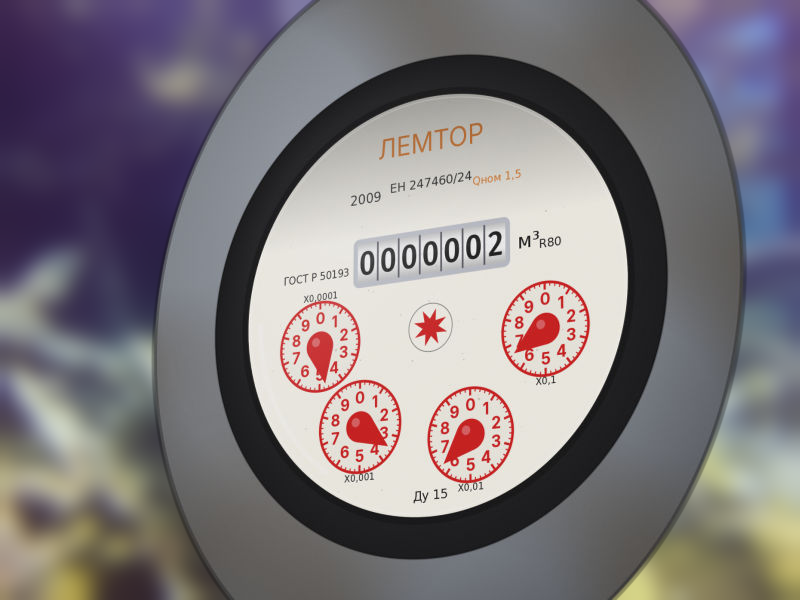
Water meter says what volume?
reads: 2.6634 m³
